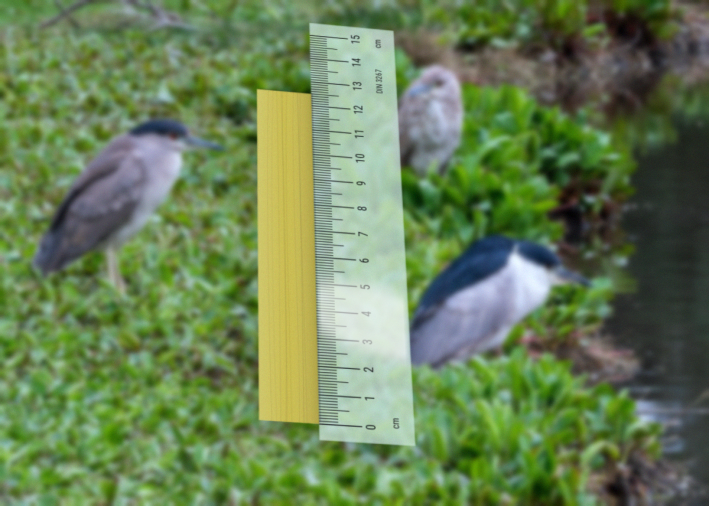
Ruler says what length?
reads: 12.5 cm
